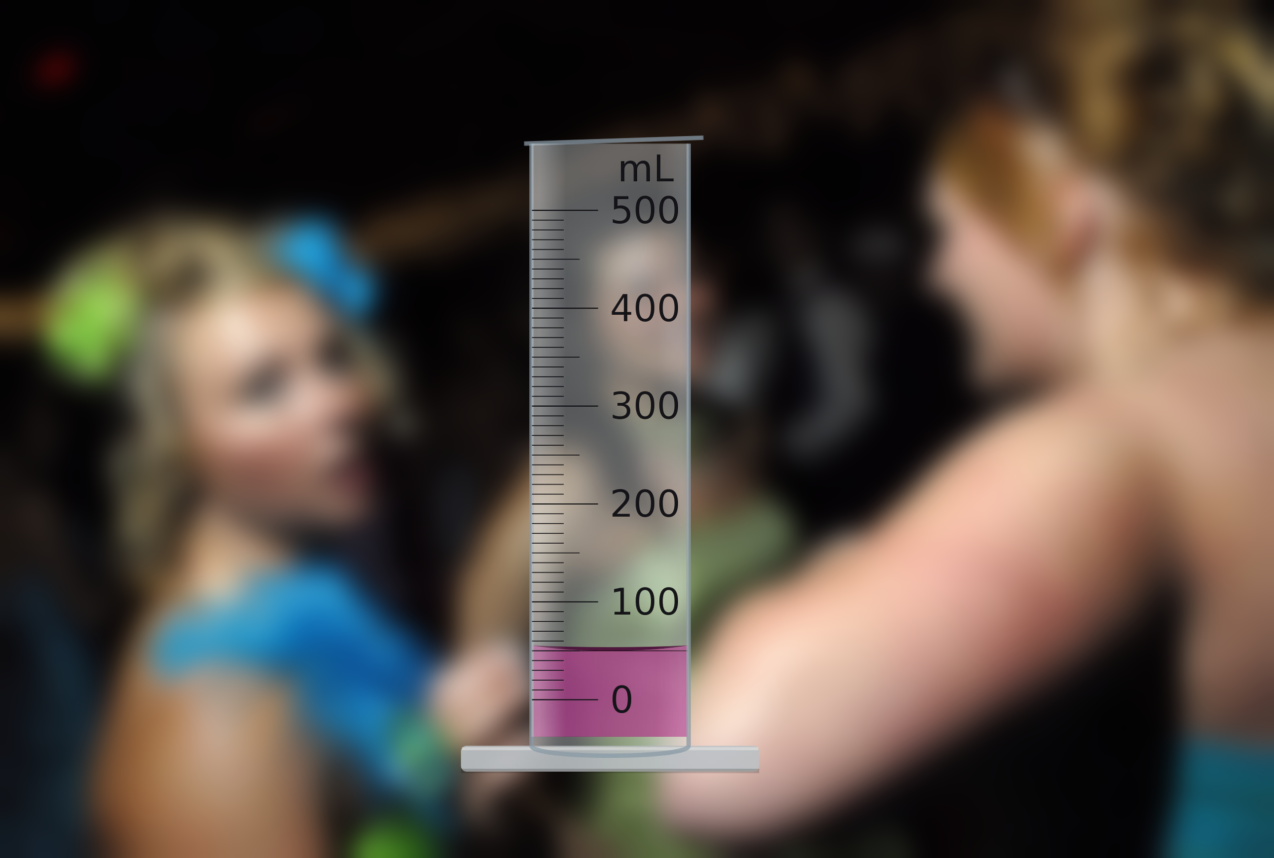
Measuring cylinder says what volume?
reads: 50 mL
